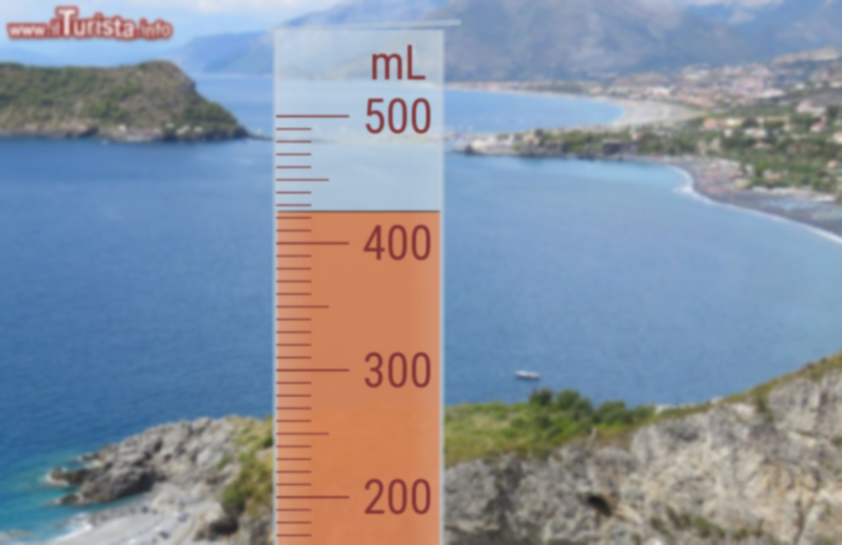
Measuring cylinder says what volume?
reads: 425 mL
